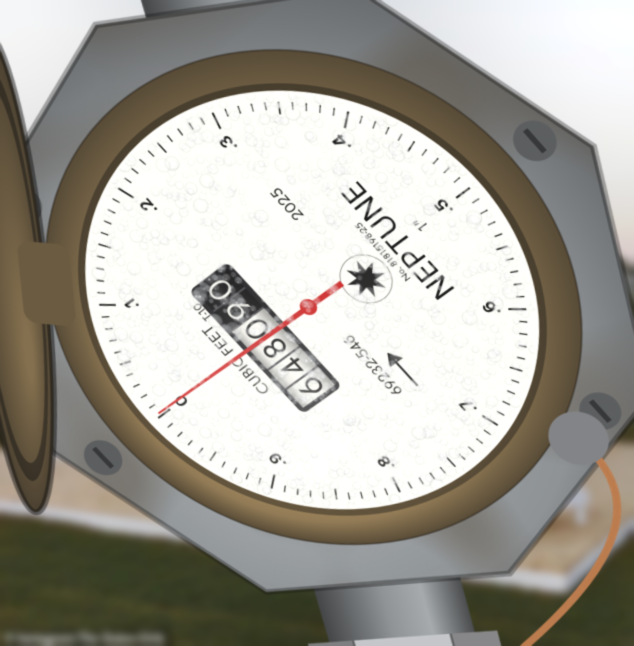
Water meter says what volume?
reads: 648090.00 ft³
